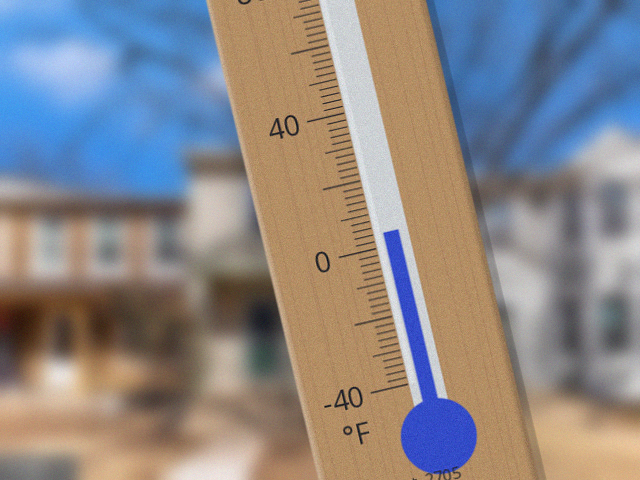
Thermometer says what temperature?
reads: 4 °F
